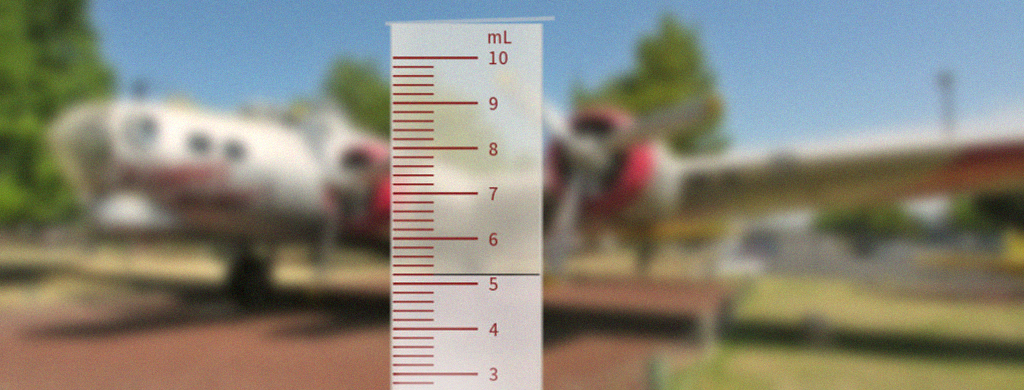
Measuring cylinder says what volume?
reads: 5.2 mL
